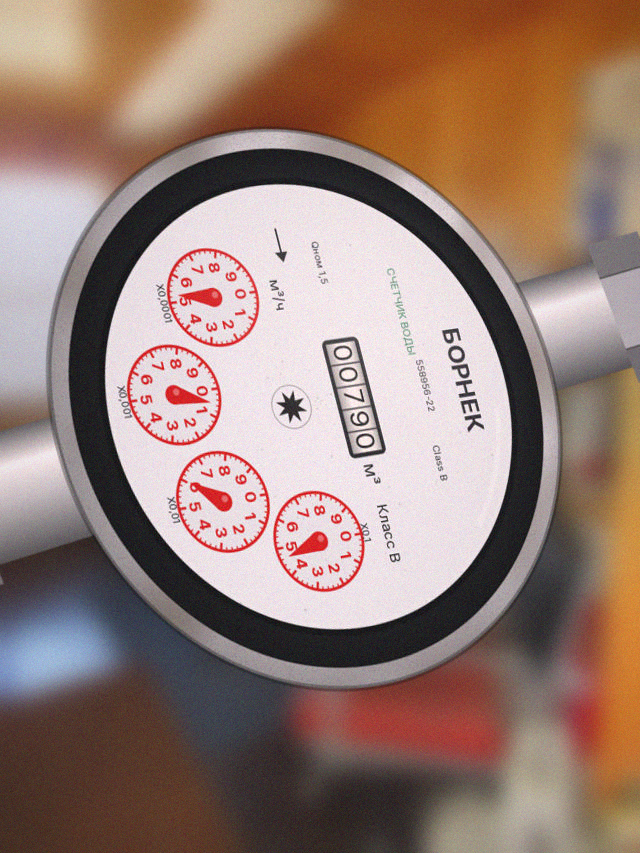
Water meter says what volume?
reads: 790.4605 m³
